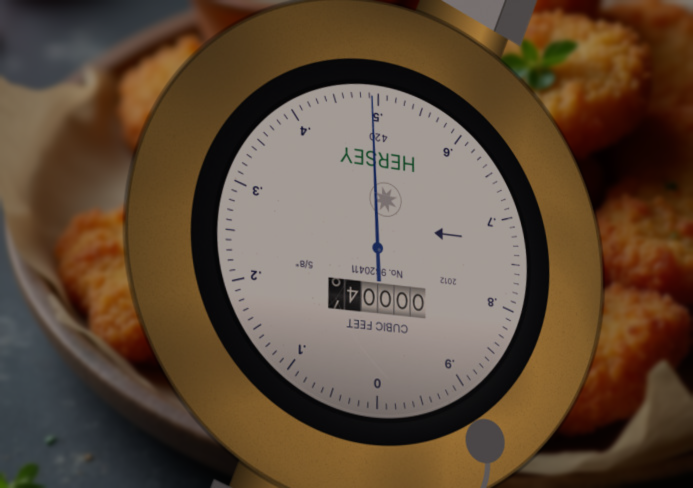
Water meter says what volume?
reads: 47.49 ft³
